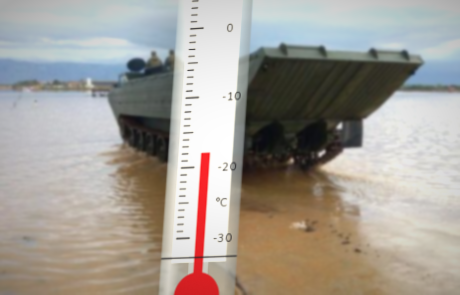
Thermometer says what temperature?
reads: -18 °C
